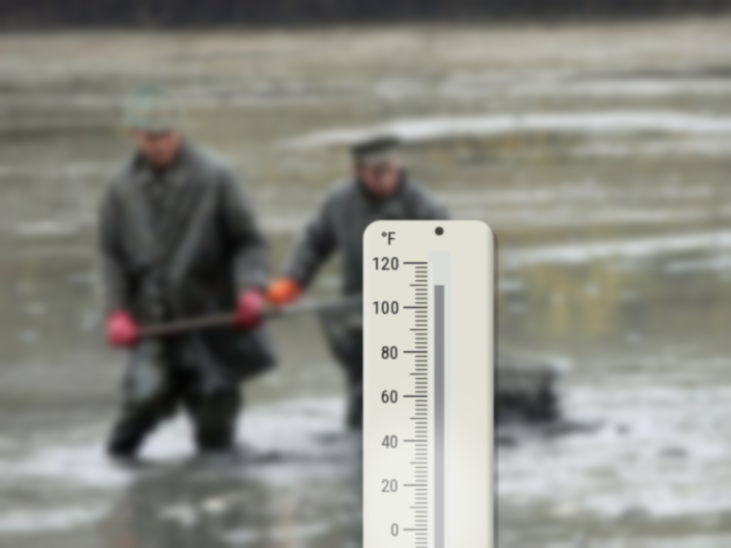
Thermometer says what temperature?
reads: 110 °F
